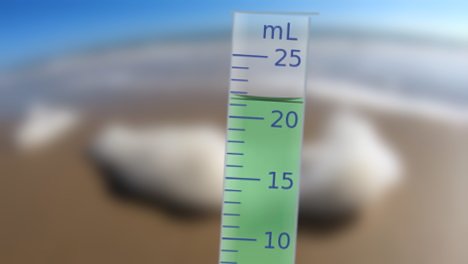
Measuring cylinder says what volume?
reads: 21.5 mL
